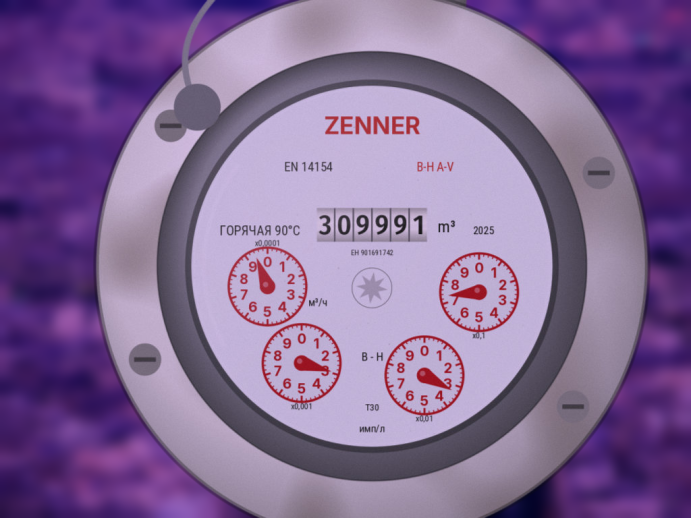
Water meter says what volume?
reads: 309991.7329 m³
